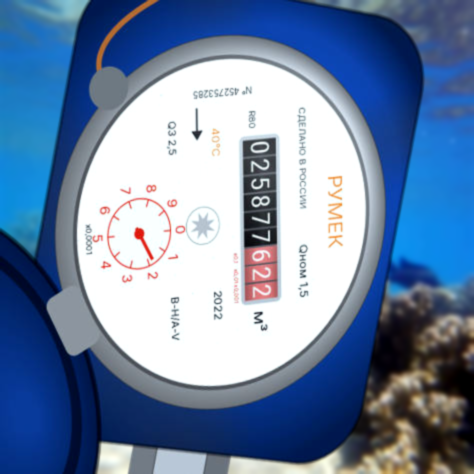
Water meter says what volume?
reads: 25877.6221 m³
